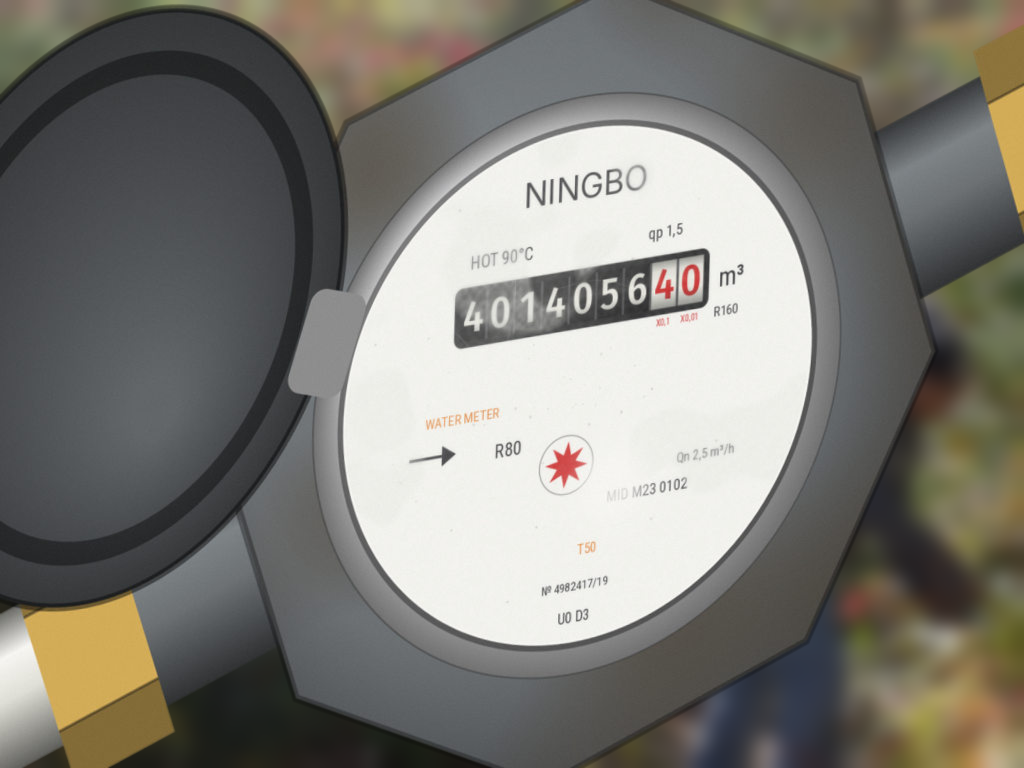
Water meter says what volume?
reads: 4014056.40 m³
